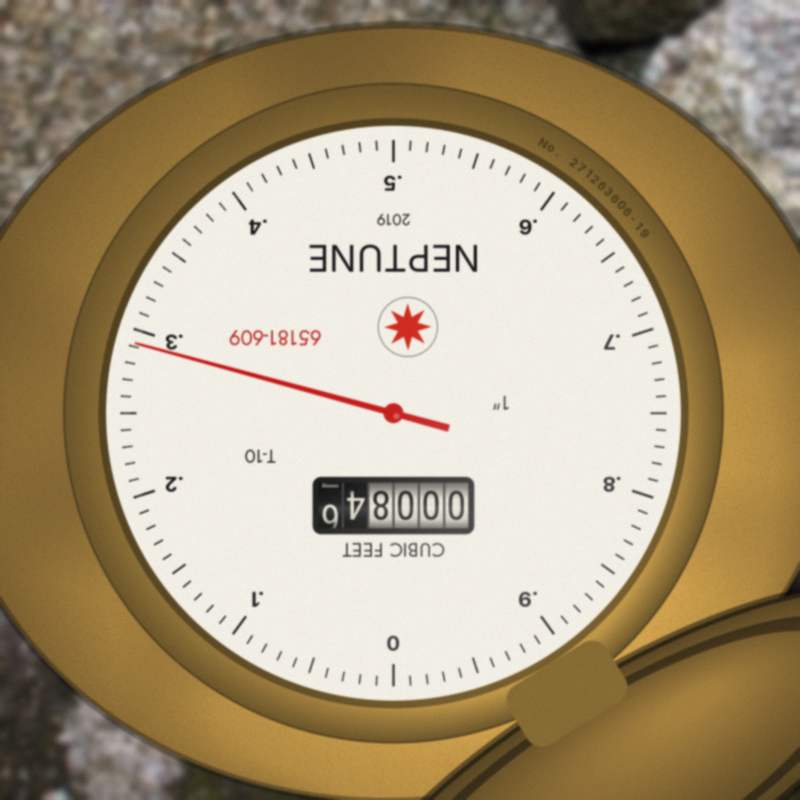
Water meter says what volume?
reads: 846.29 ft³
